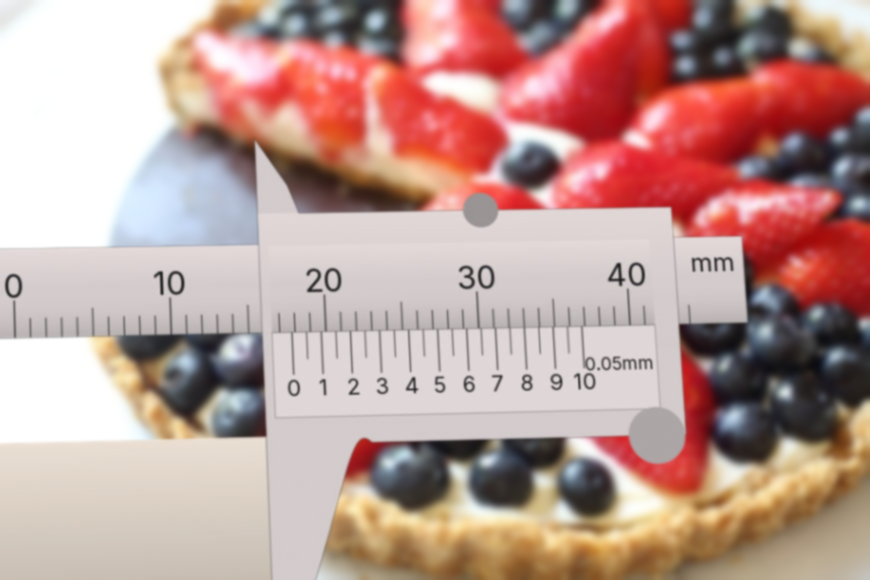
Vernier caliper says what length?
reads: 17.8 mm
